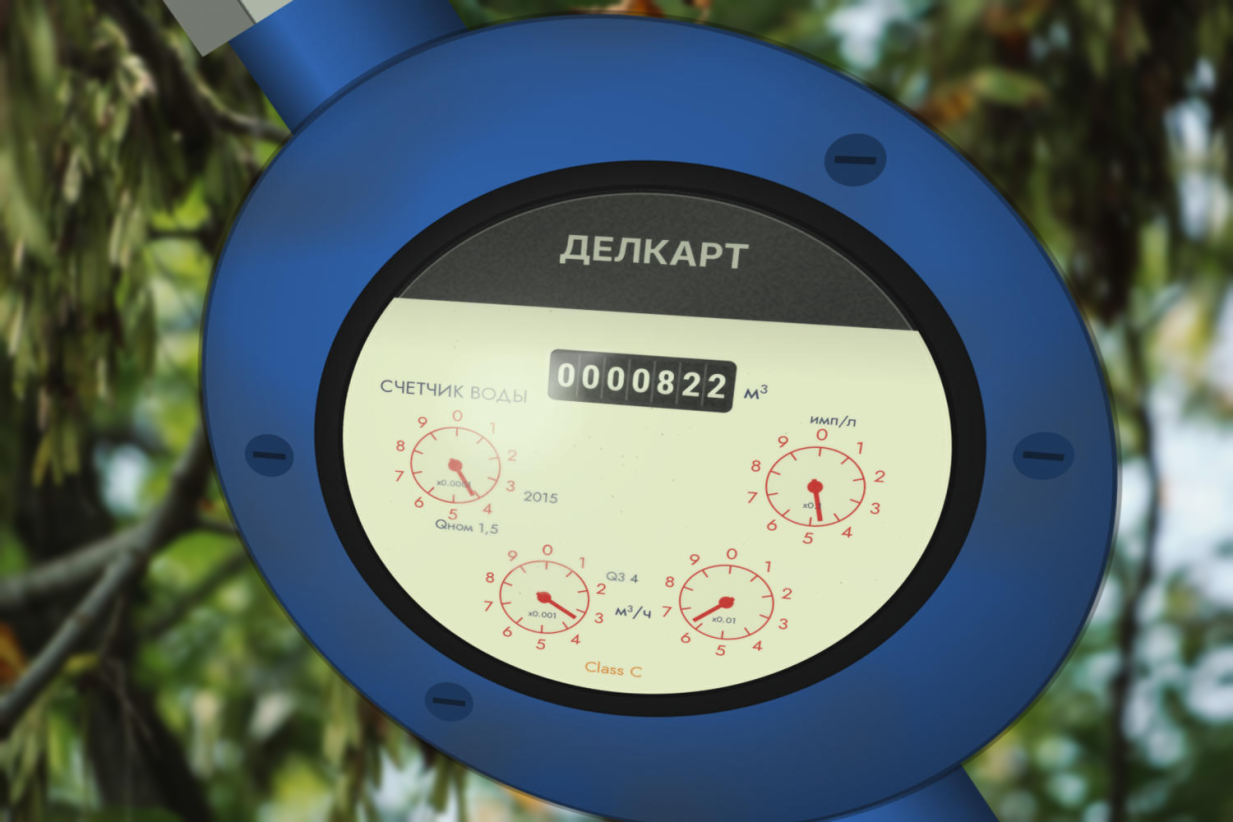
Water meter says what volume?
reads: 822.4634 m³
